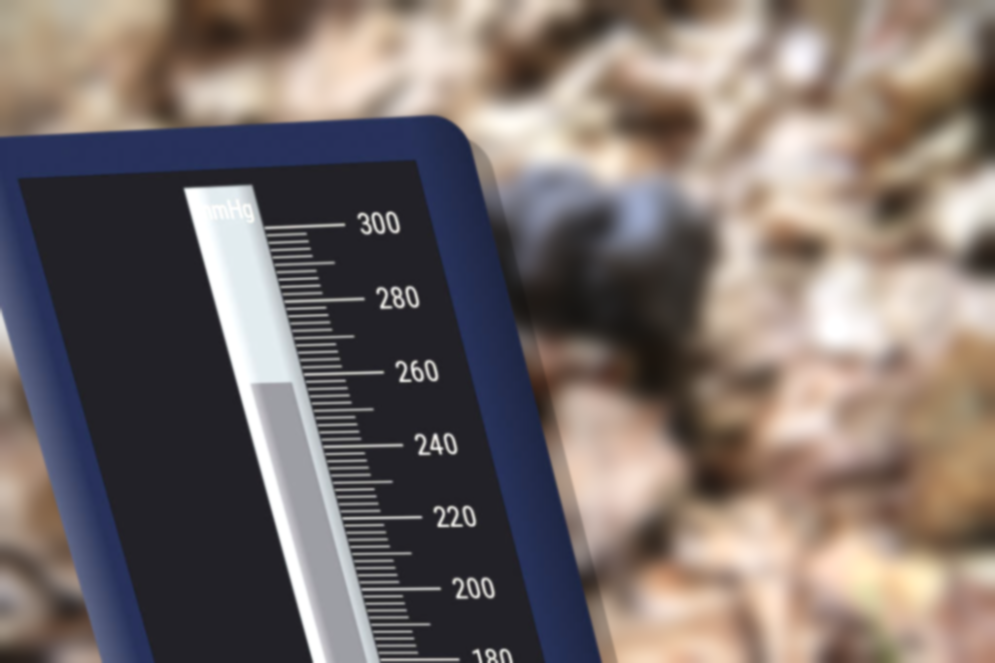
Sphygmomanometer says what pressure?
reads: 258 mmHg
